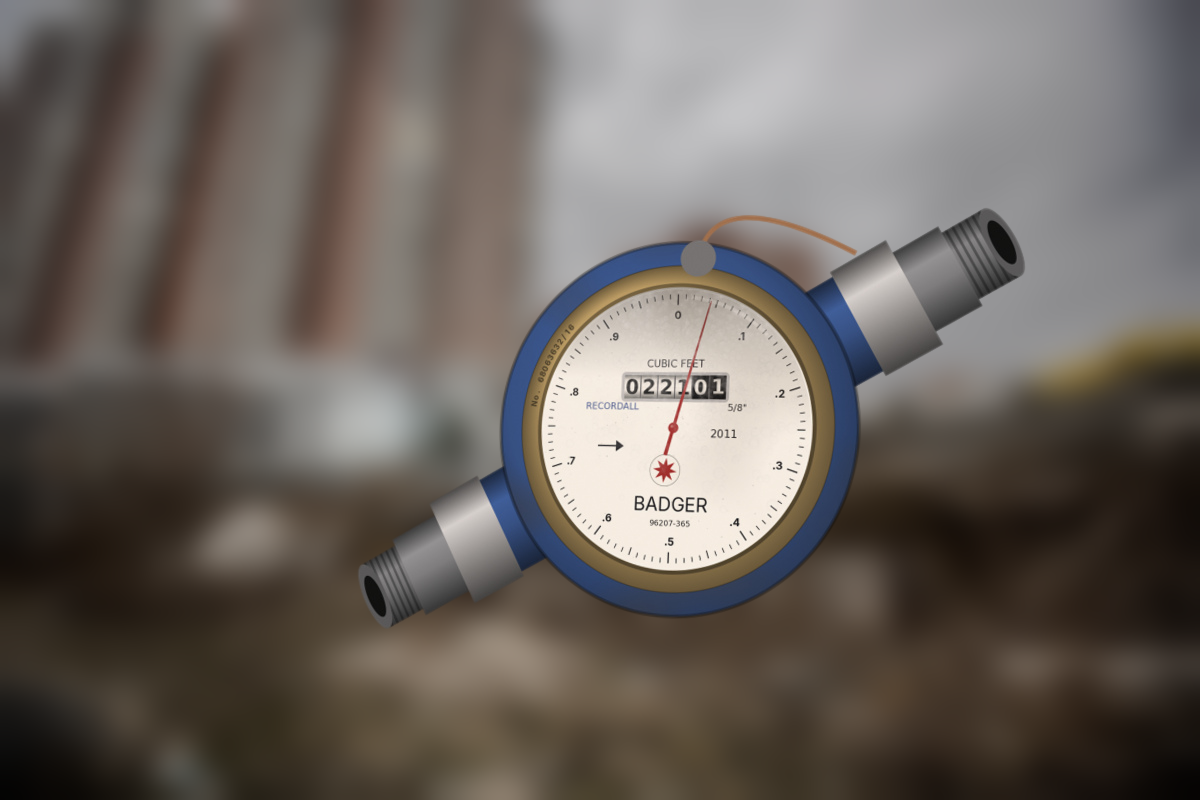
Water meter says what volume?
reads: 22101.04 ft³
